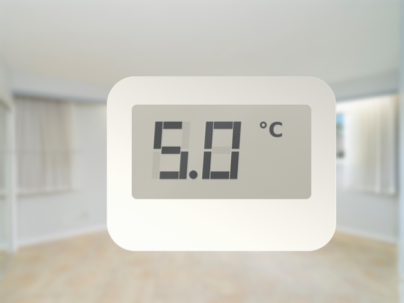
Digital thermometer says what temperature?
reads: 5.0 °C
